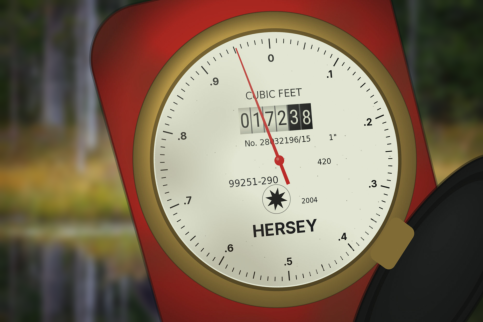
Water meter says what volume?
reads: 17237.95 ft³
